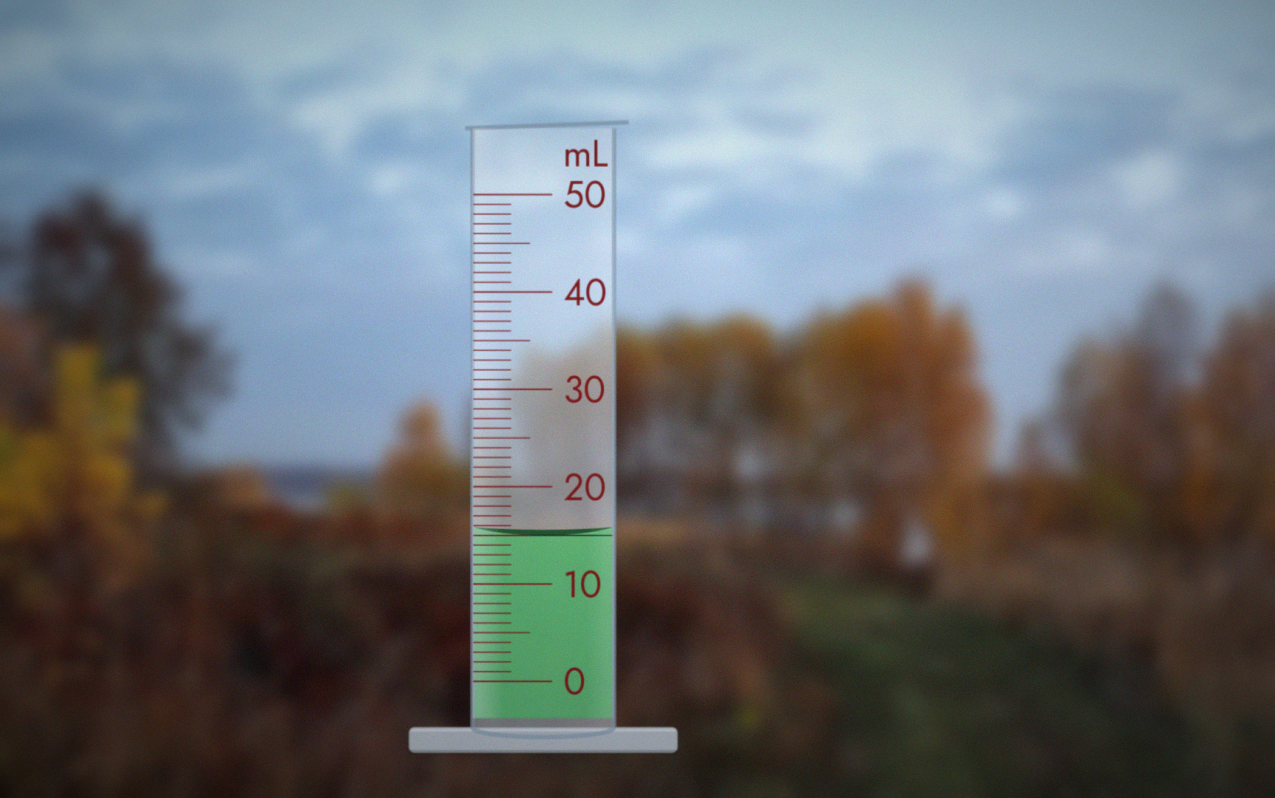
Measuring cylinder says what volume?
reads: 15 mL
